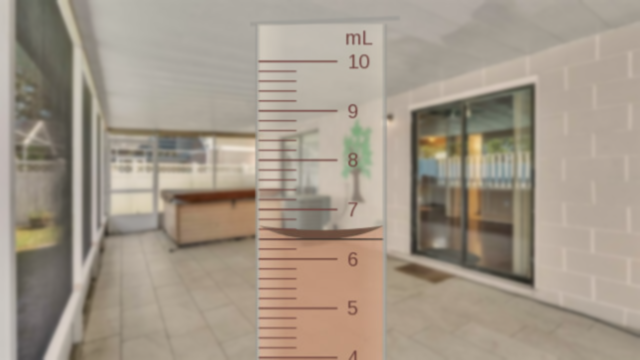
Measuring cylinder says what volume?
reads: 6.4 mL
